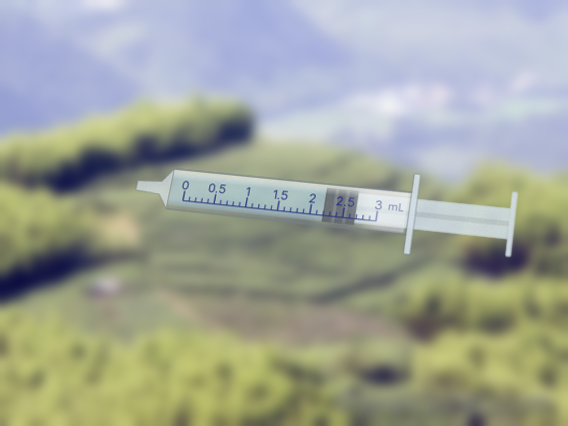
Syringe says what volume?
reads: 2.2 mL
